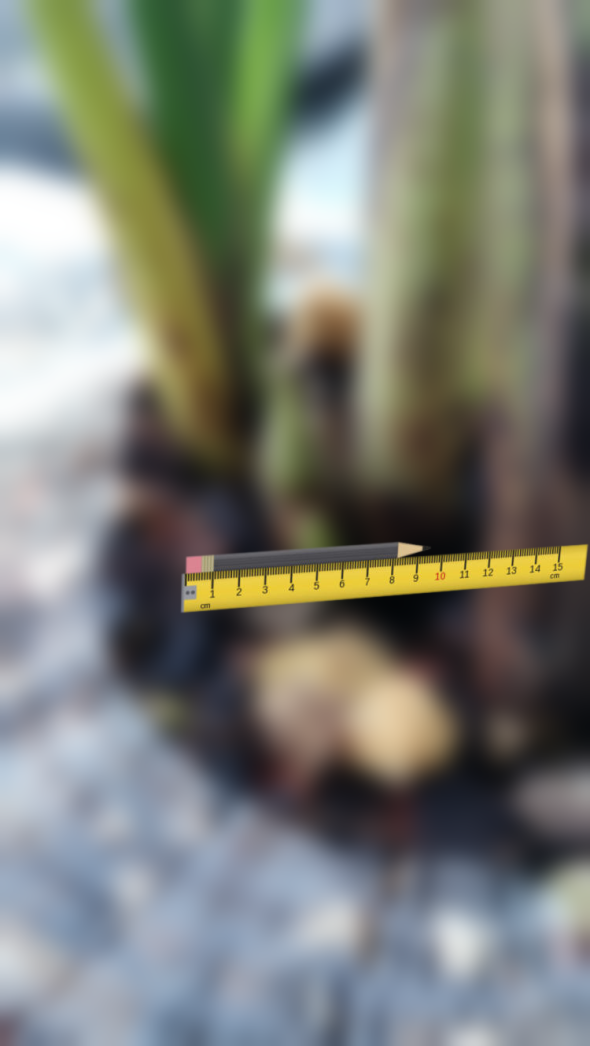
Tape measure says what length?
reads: 9.5 cm
